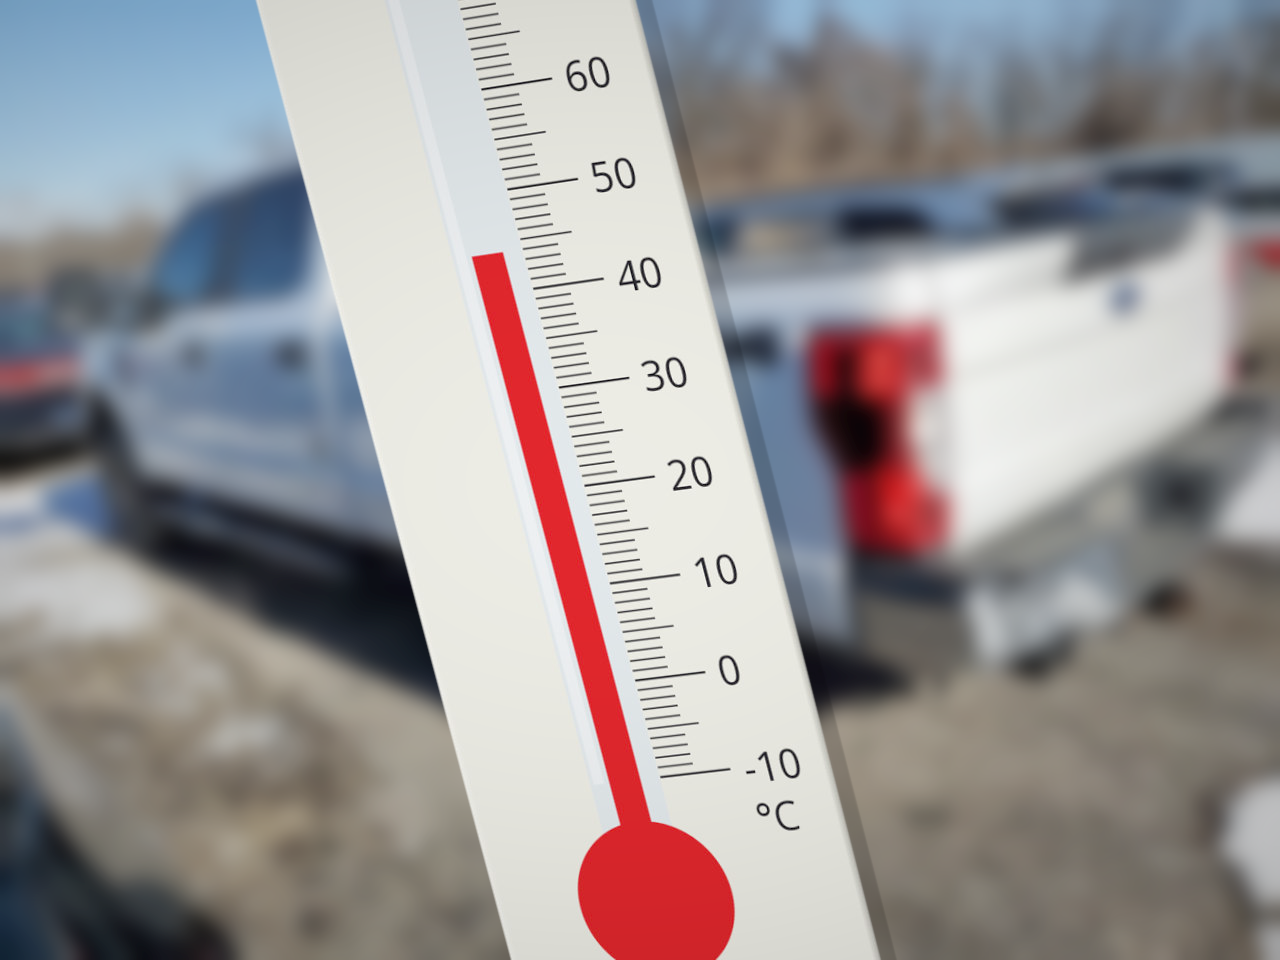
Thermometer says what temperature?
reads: 44 °C
